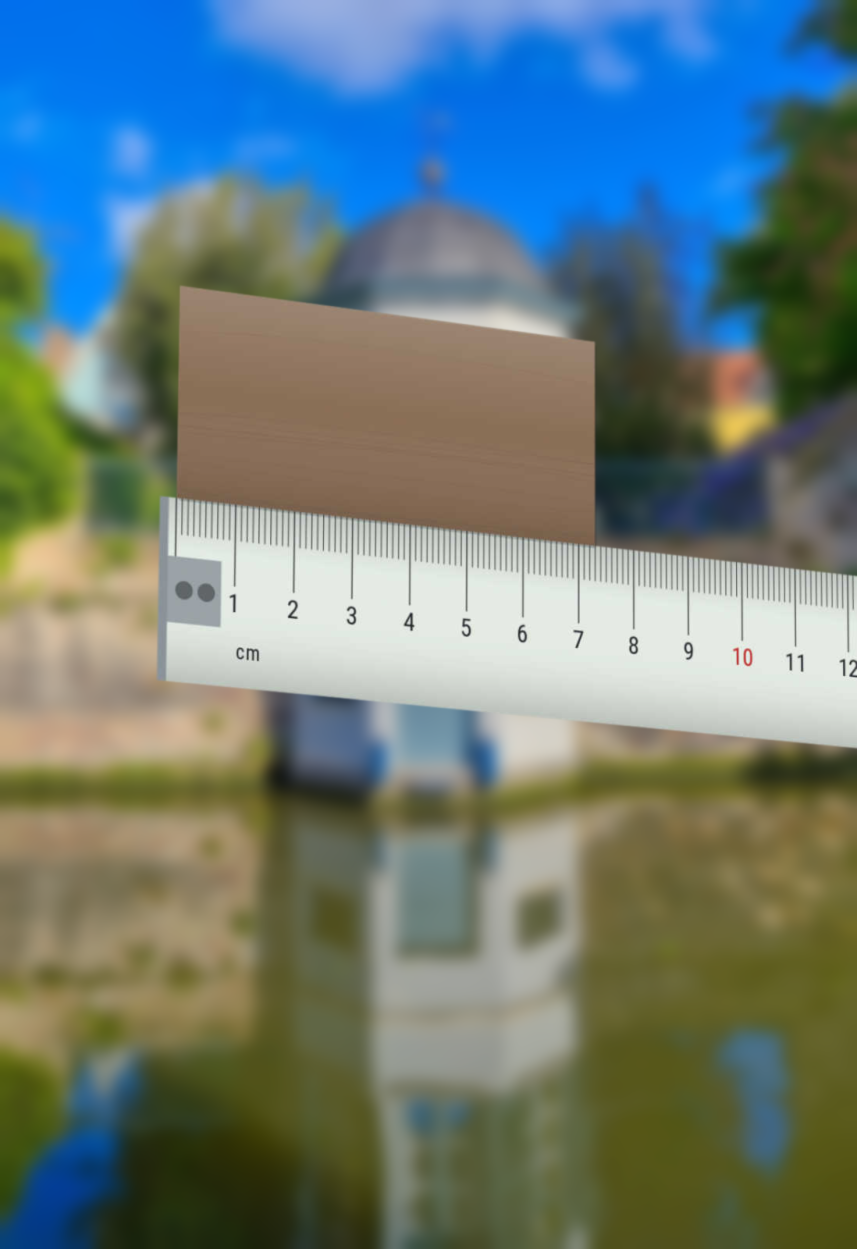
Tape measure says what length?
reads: 7.3 cm
